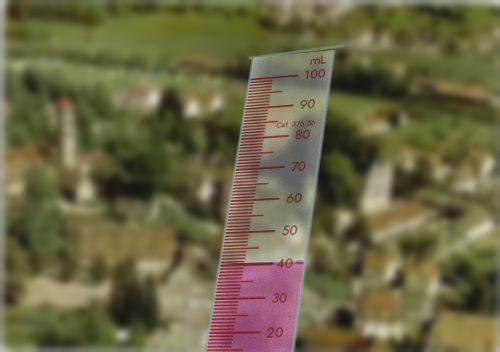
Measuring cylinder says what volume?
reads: 40 mL
